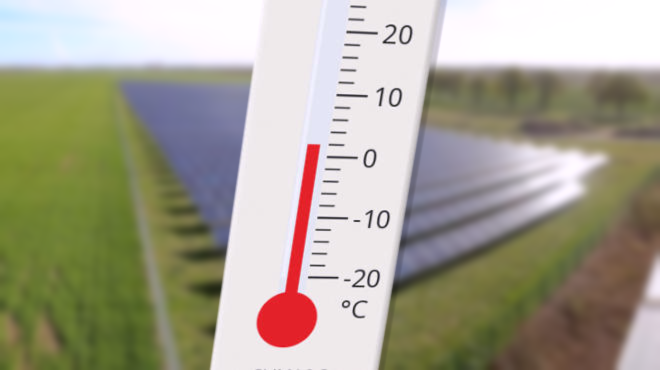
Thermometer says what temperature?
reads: 2 °C
